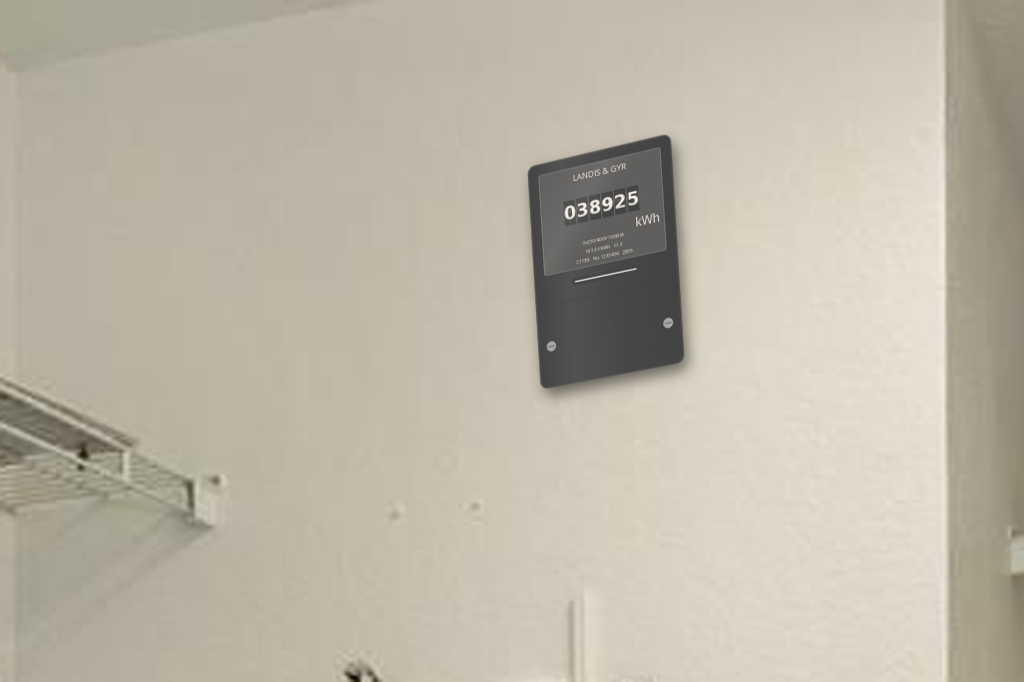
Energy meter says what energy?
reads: 38925 kWh
